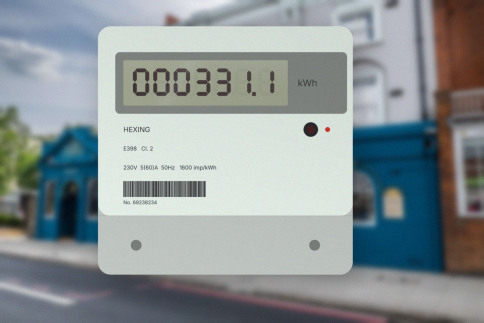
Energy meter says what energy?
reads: 331.1 kWh
